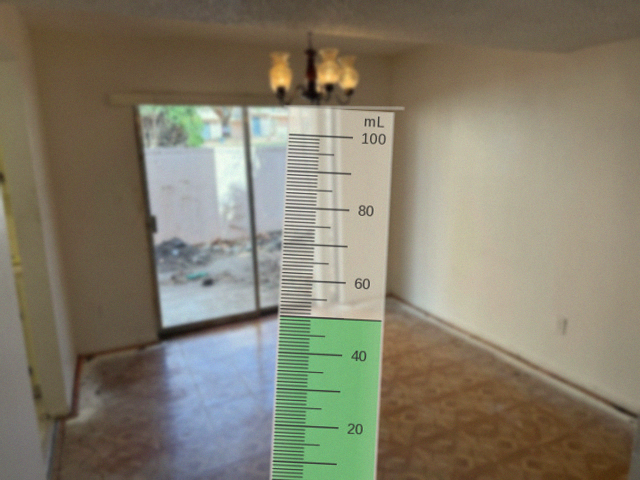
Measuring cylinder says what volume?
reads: 50 mL
